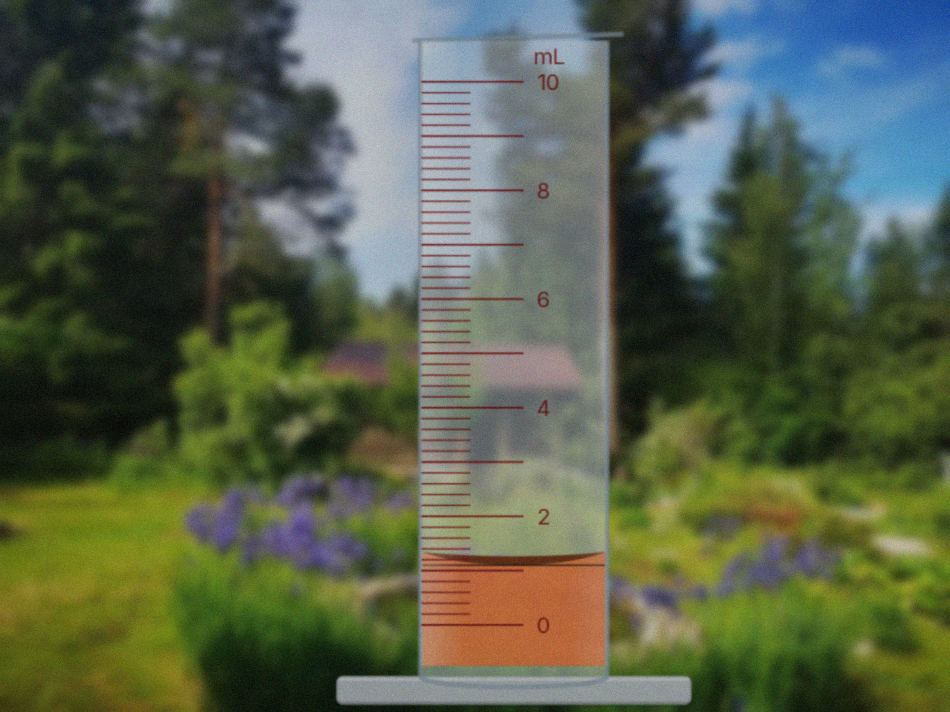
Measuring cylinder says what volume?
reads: 1.1 mL
